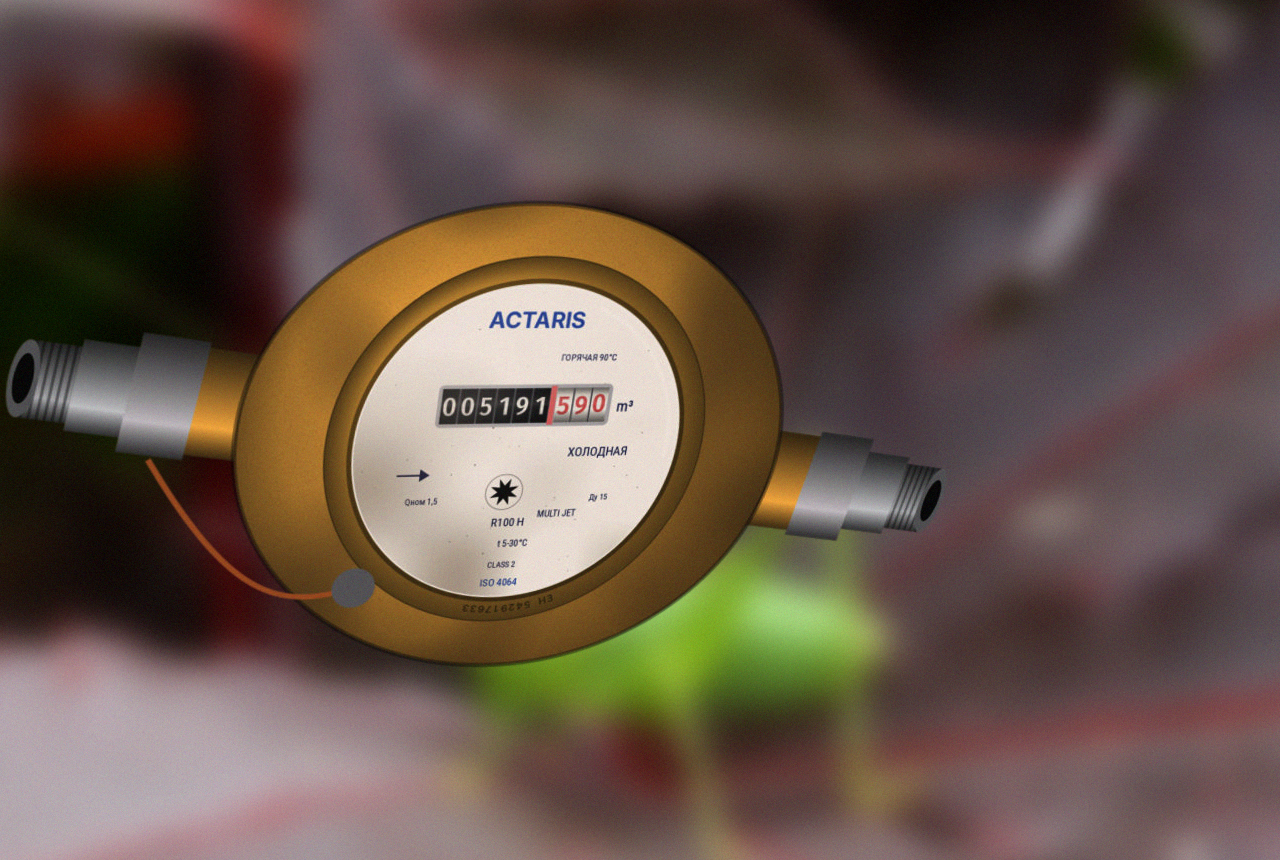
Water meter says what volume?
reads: 5191.590 m³
